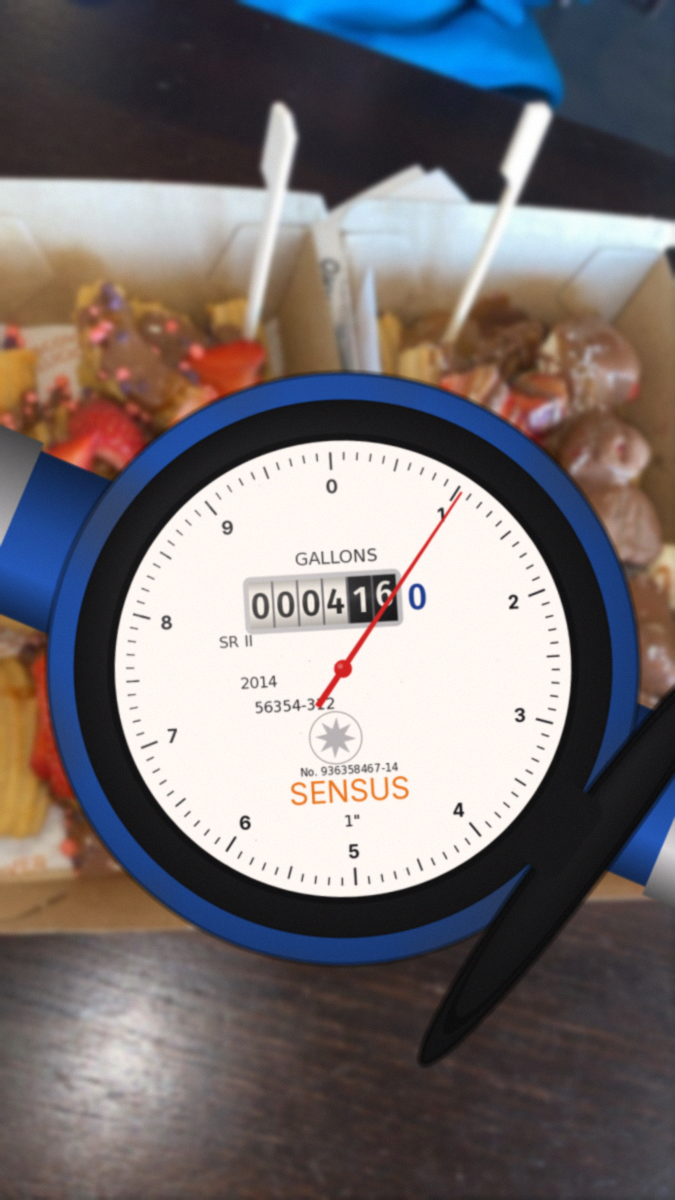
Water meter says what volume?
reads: 4161.0 gal
